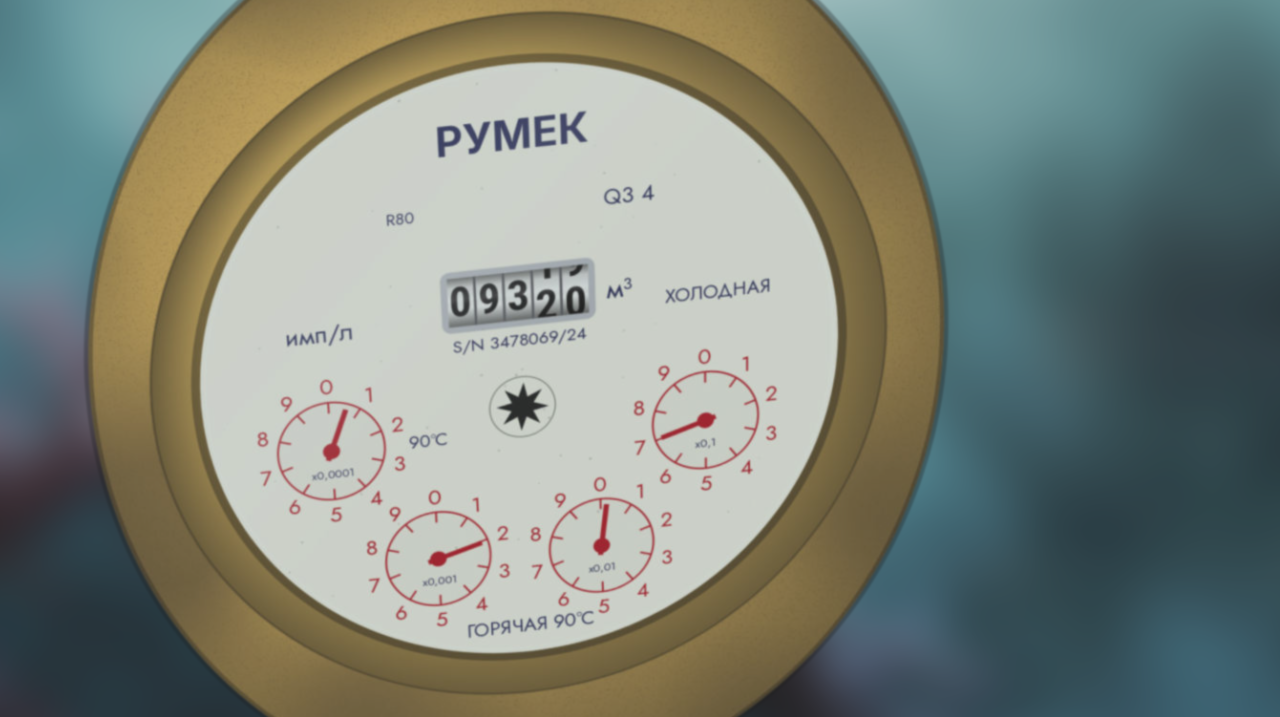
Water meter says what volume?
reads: 9319.7020 m³
